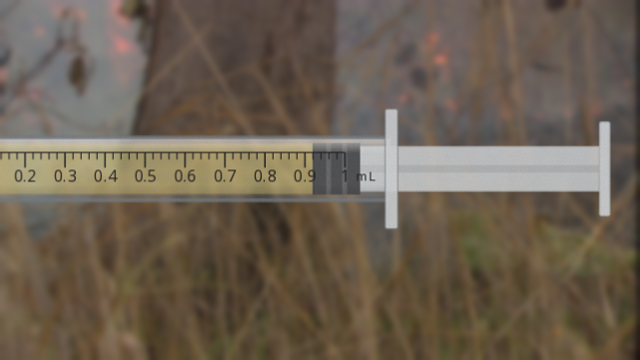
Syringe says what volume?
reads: 0.92 mL
